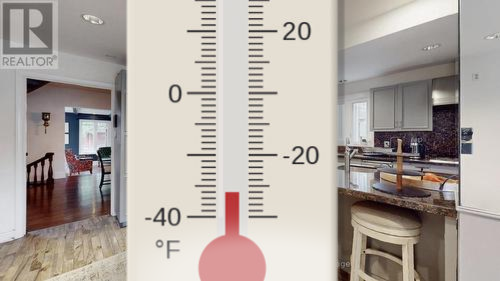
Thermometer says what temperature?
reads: -32 °F
